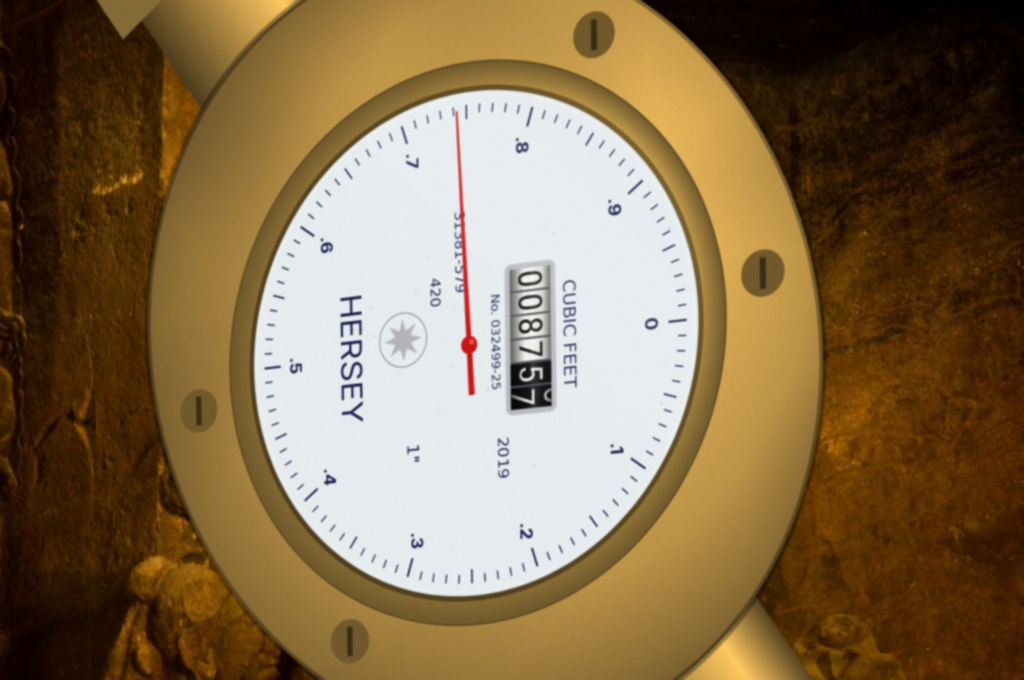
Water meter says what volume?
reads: 8756.74 ft³
